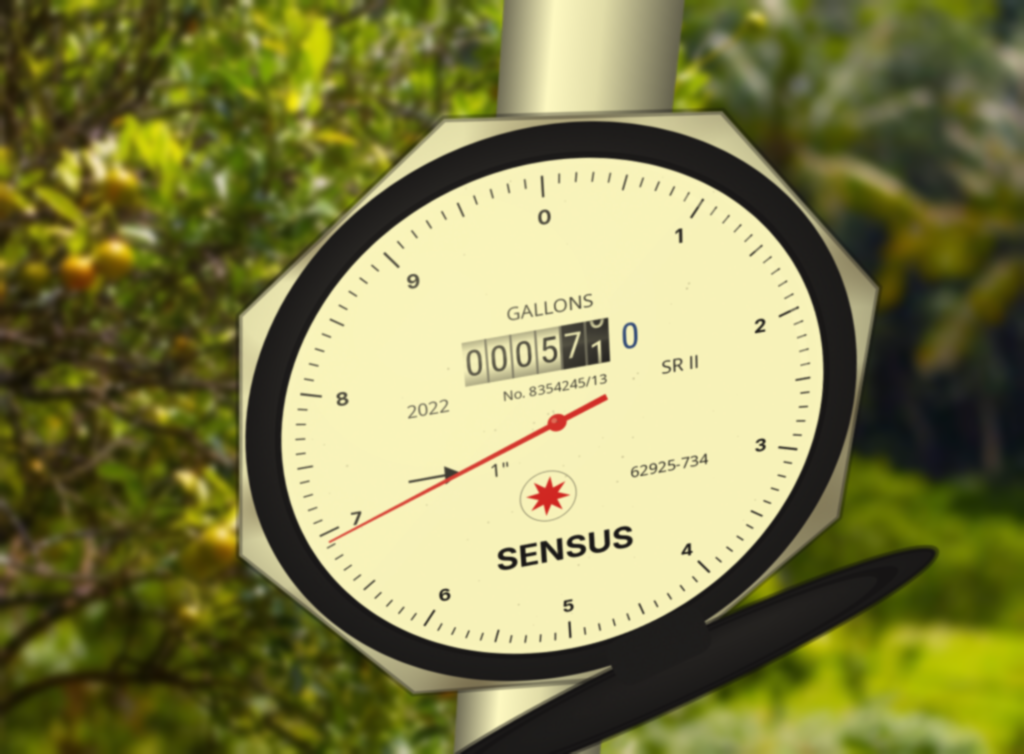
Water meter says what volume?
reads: 5706.9 gal
